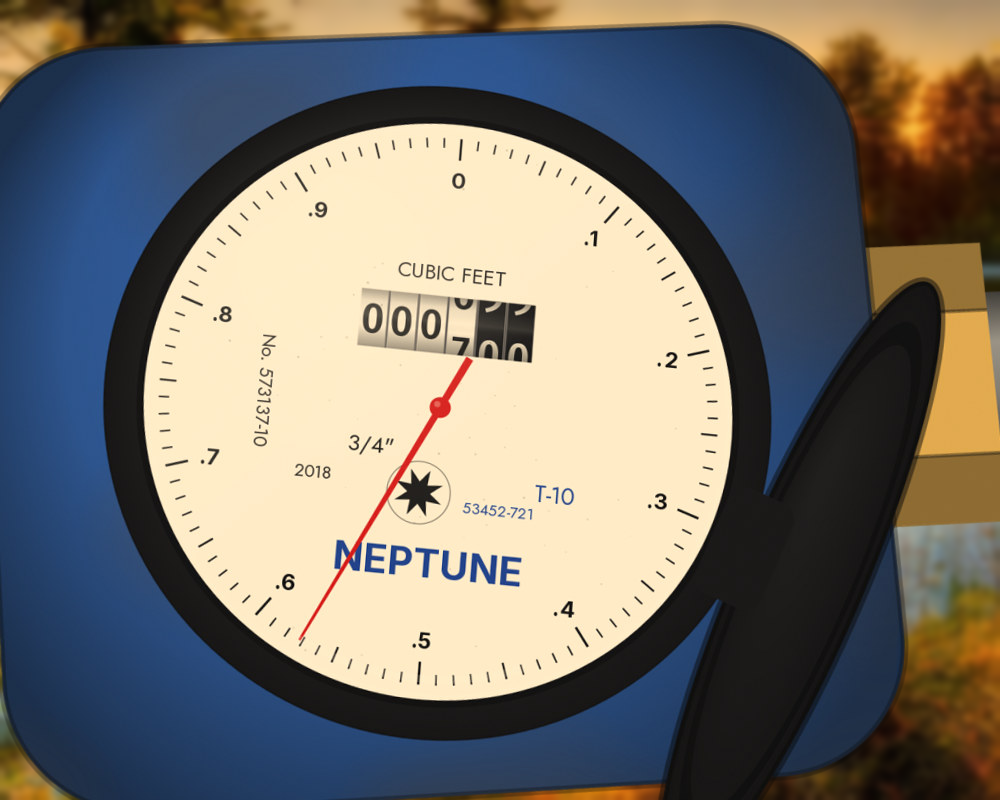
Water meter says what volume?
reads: 699.57 ft³
